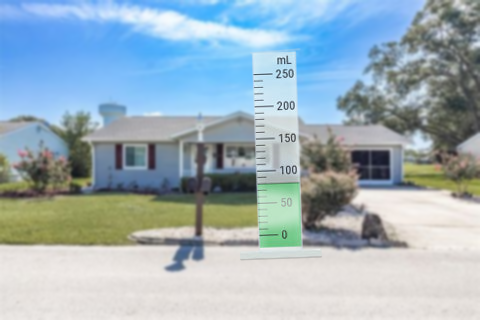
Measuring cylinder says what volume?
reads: 80 mL
